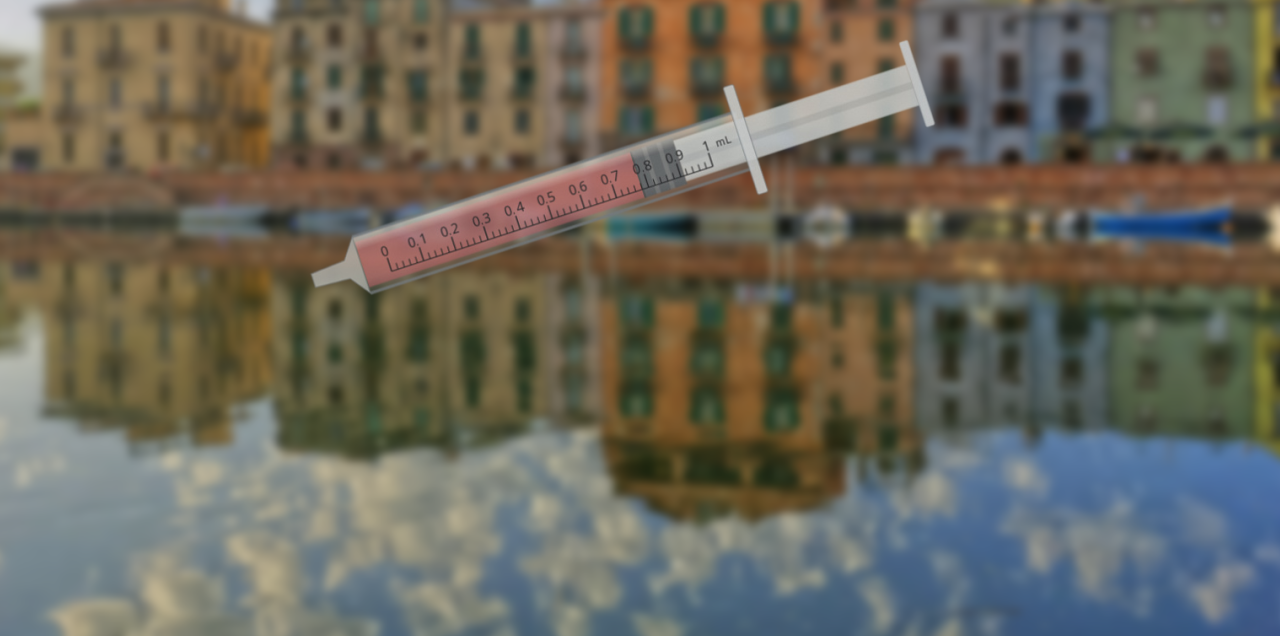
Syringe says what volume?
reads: 0.78 mL
